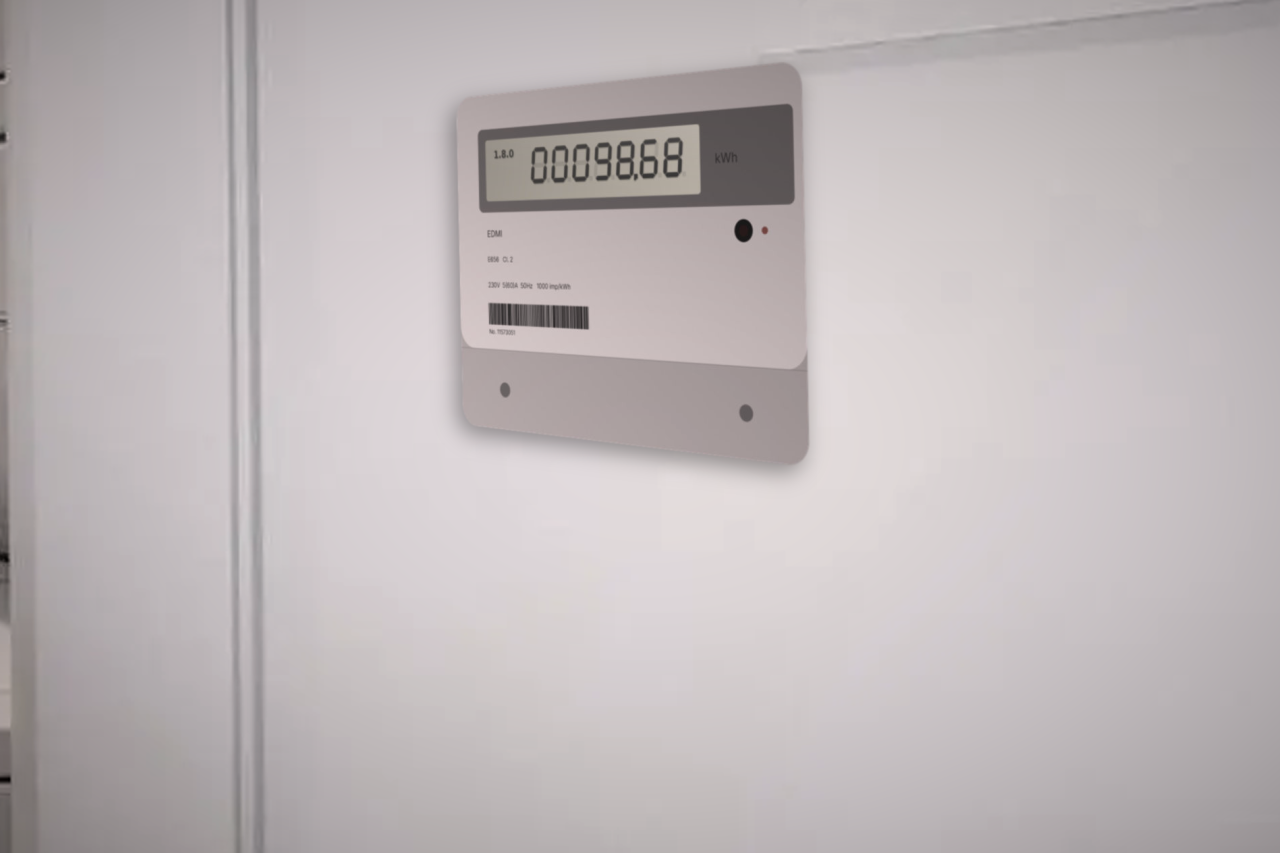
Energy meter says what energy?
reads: 98.68 kWh
